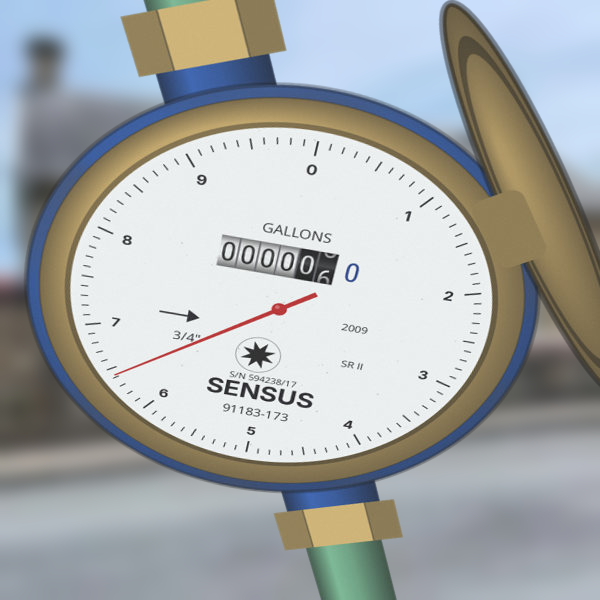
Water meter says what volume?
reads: 56.4 gal
